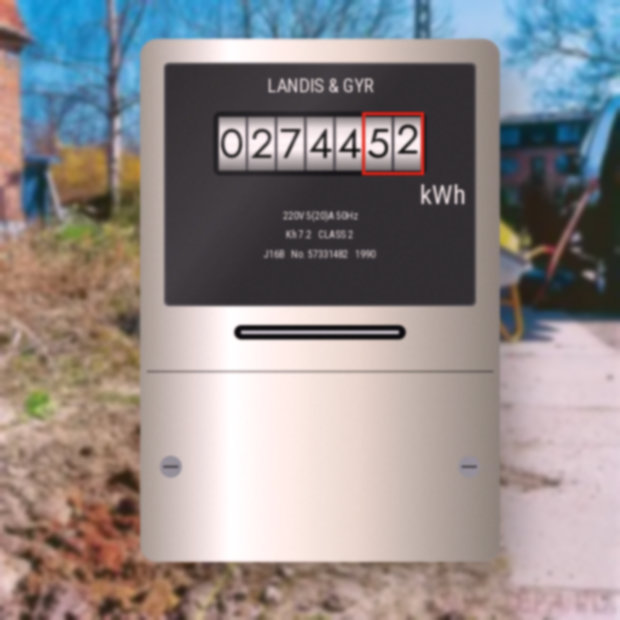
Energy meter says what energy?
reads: 2744.52 kWh
